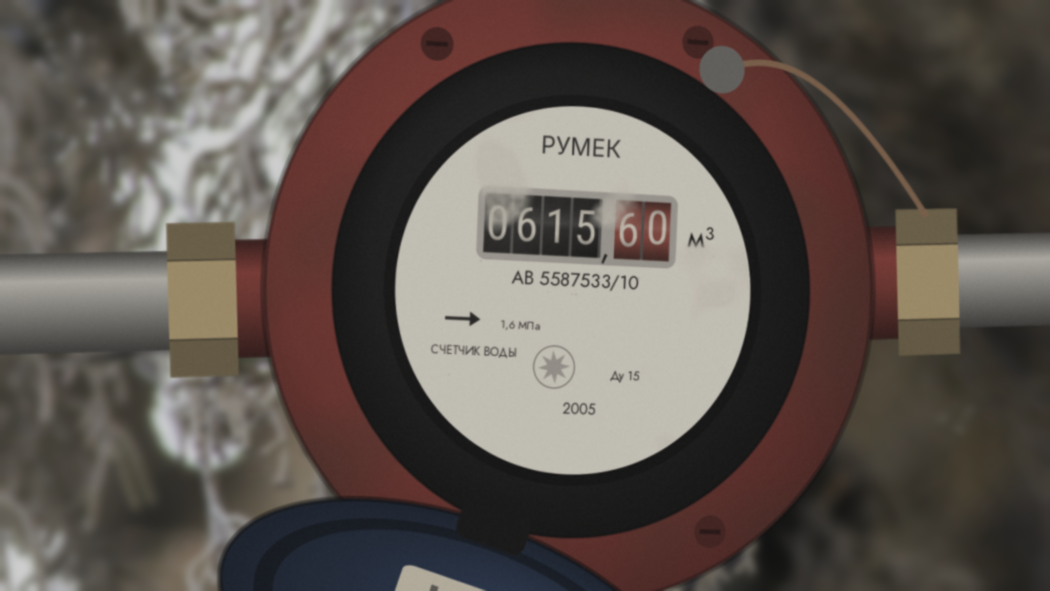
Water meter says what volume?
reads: 615.60 m³
